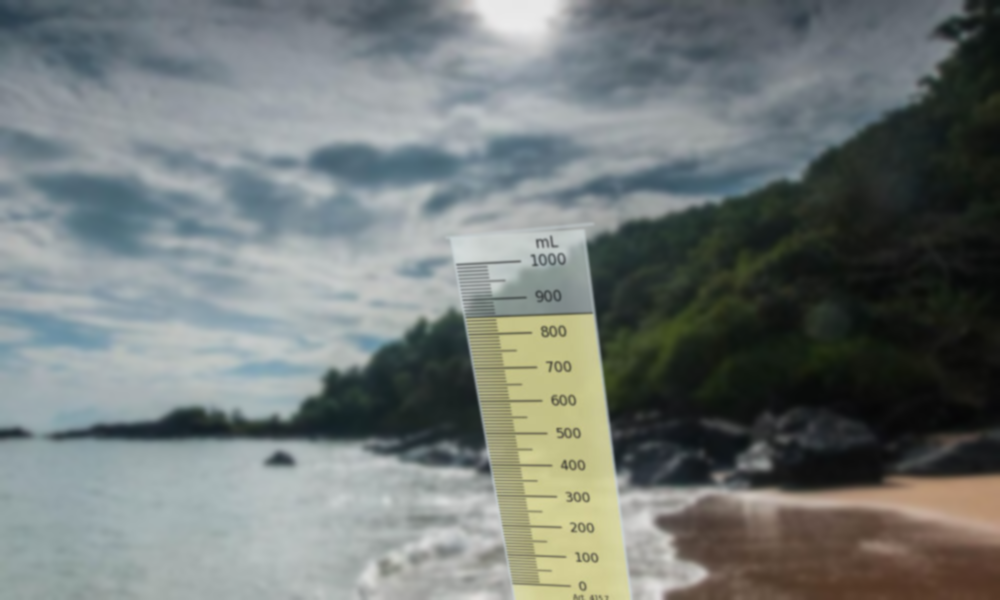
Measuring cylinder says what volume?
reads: 850 mL
